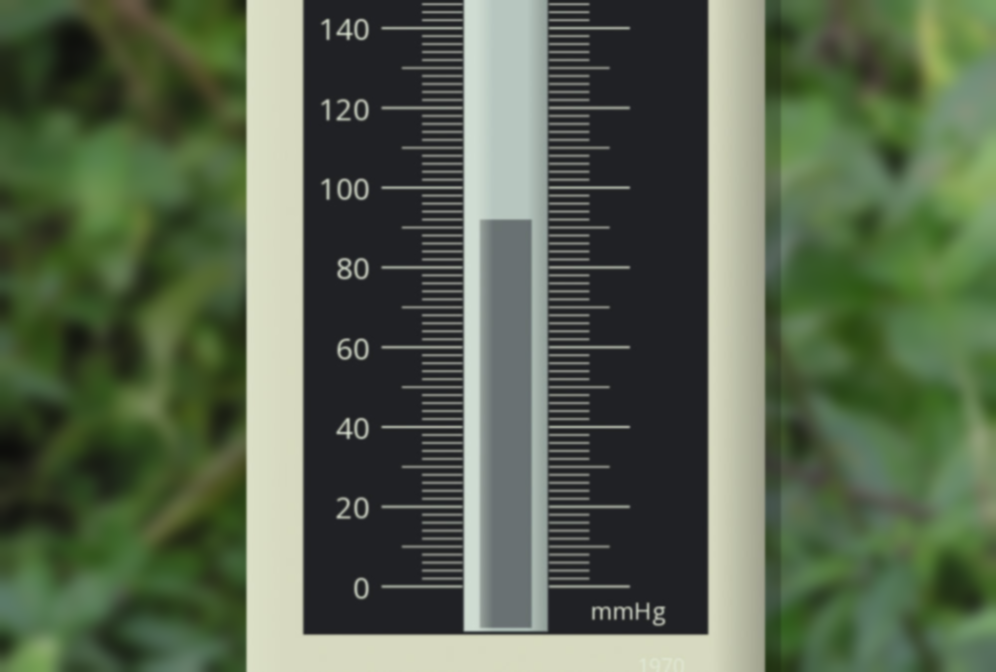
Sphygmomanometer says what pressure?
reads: 92 mmHg
